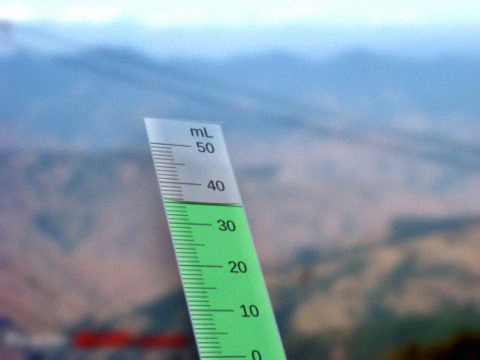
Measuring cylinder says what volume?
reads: 35 mL
